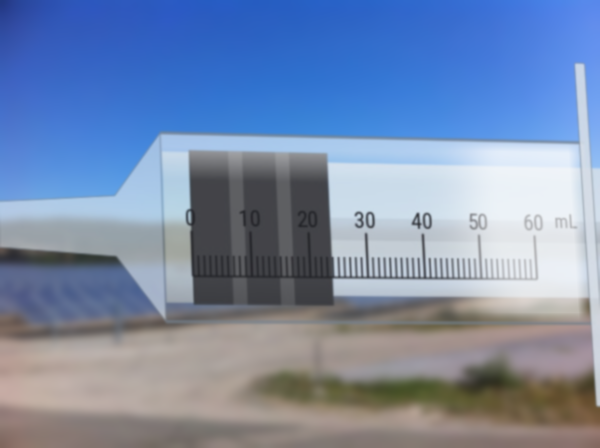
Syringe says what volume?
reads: 0 mL
